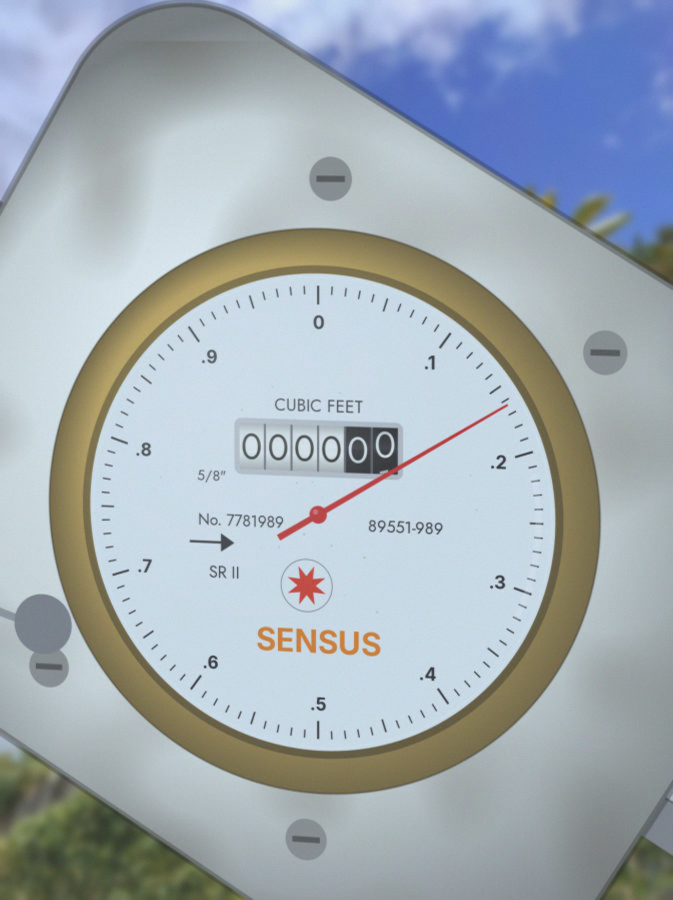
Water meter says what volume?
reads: 0.16 ft³
